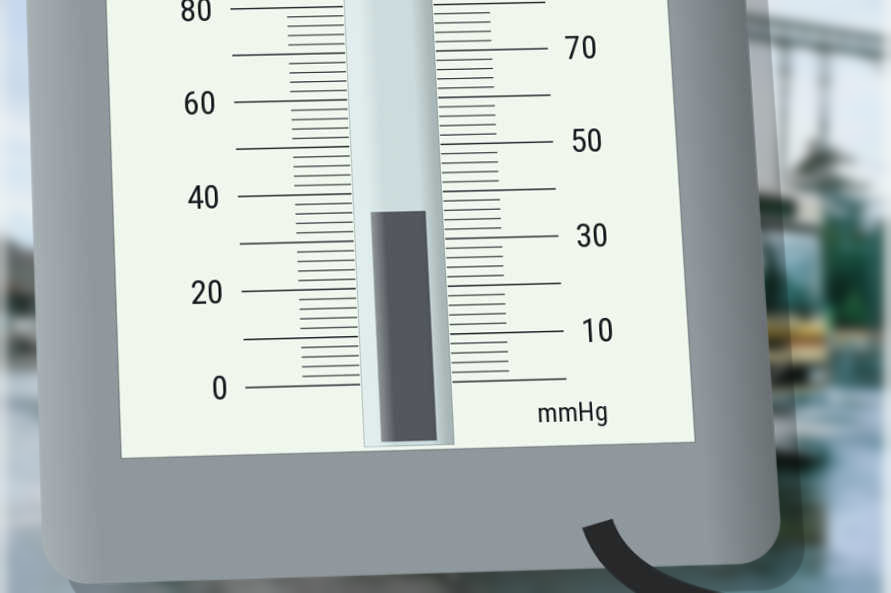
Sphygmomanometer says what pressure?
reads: 36 mmHg
